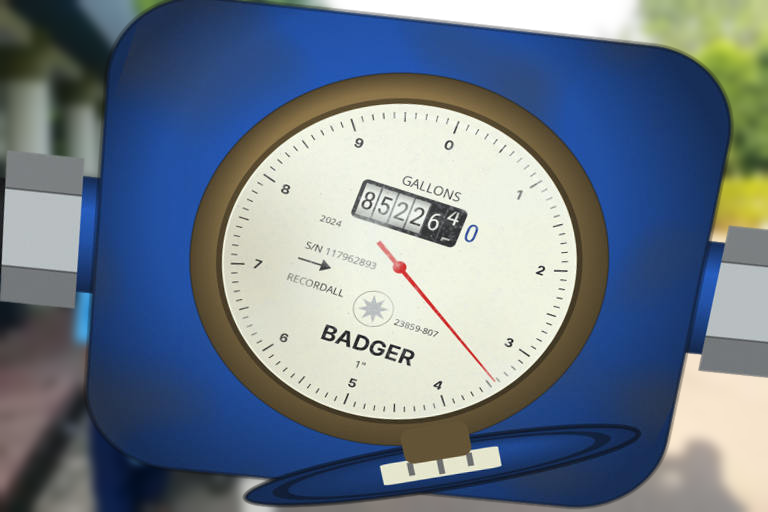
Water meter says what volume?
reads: 8522643.4 gal
